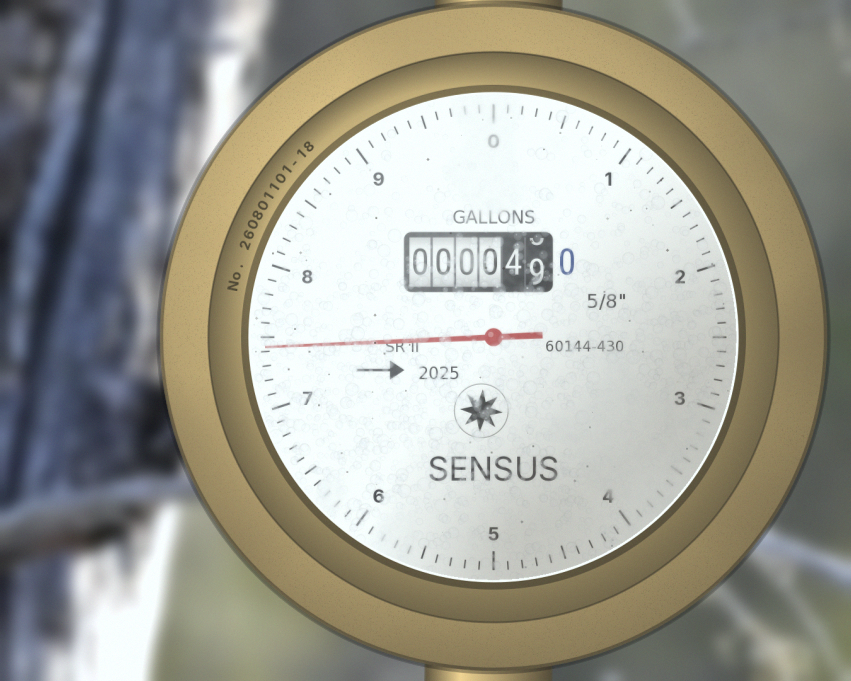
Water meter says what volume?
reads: 487.4 gal
